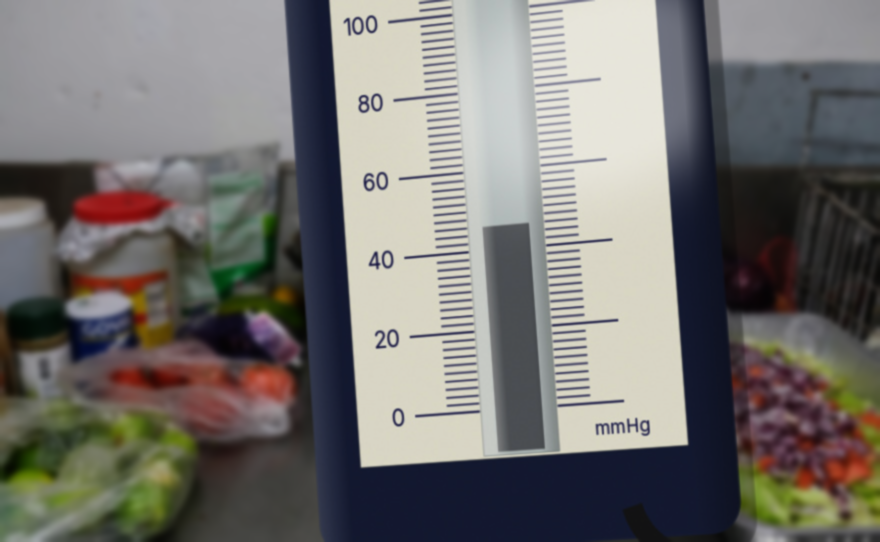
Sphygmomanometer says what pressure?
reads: 46 mmHg
